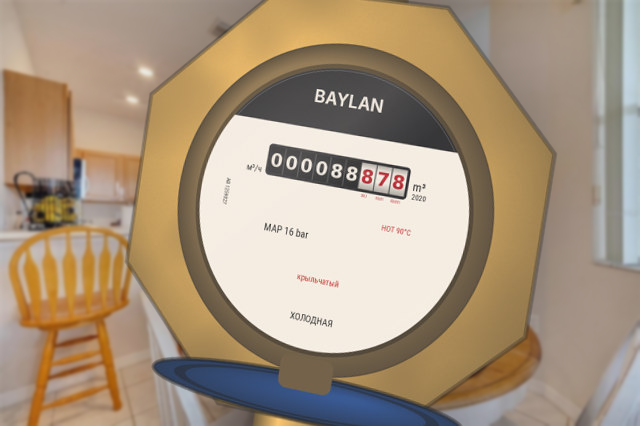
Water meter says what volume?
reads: 88.878 m³
